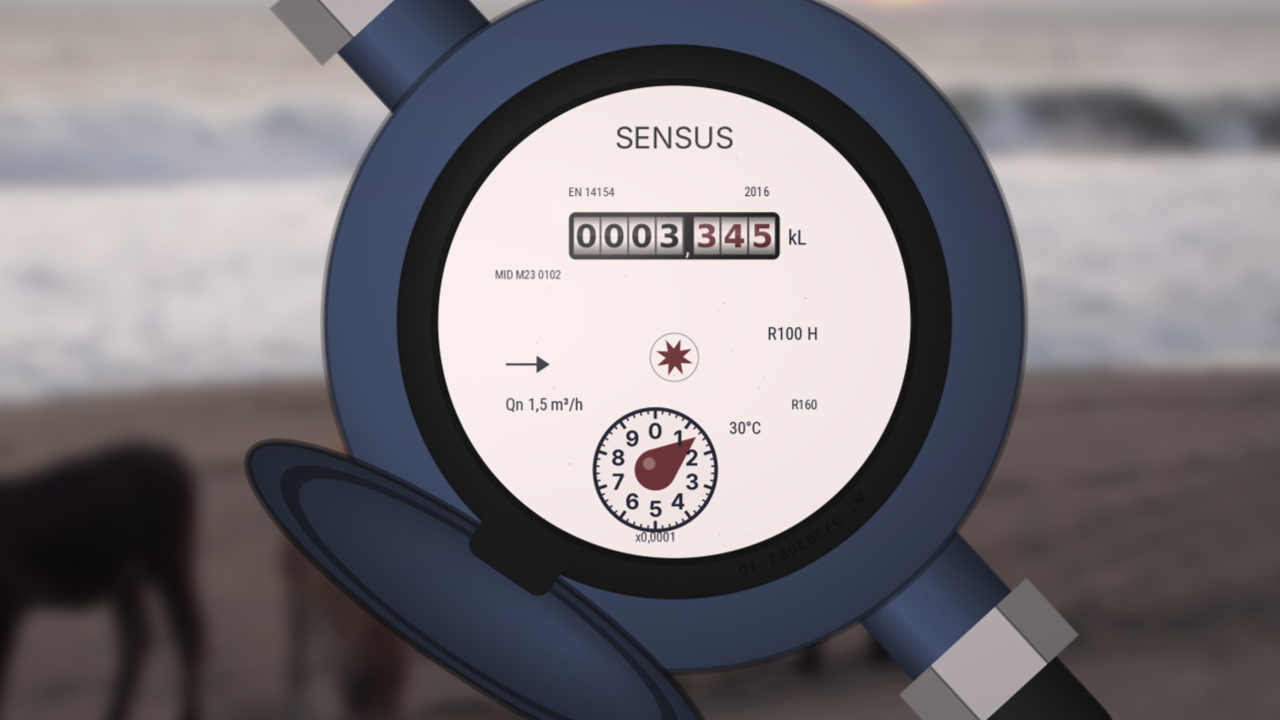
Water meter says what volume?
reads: 3.3451 kL
